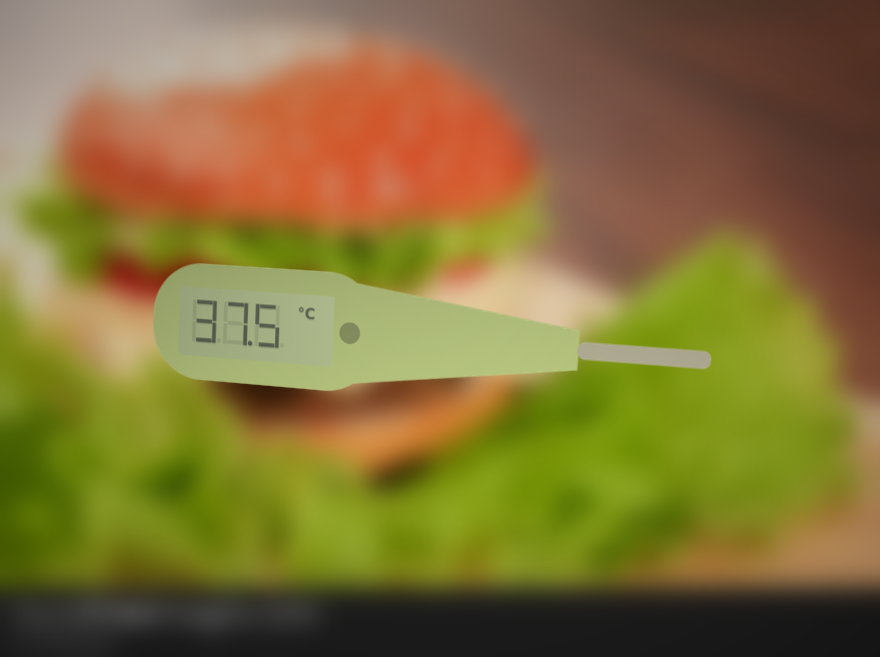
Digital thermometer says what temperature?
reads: 37.5 °C
